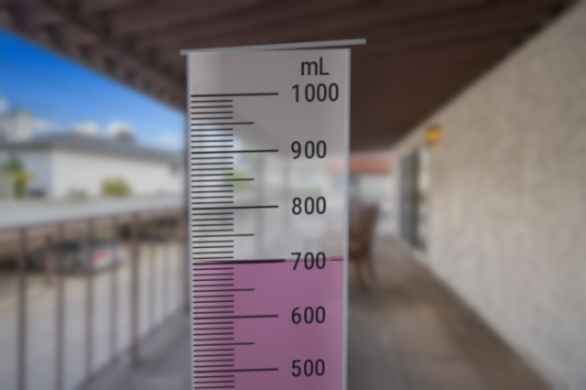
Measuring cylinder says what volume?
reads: 700 mL
